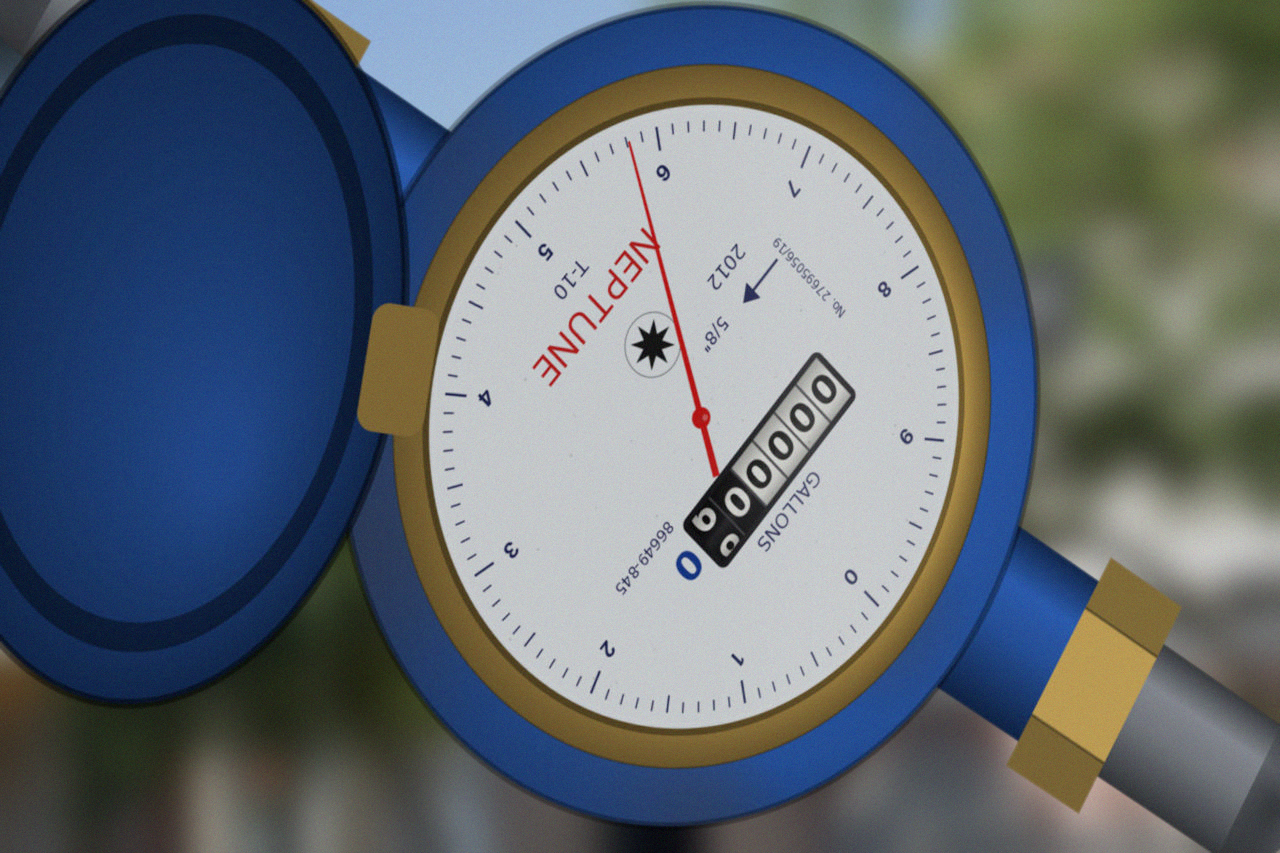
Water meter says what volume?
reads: 85.8 gal
